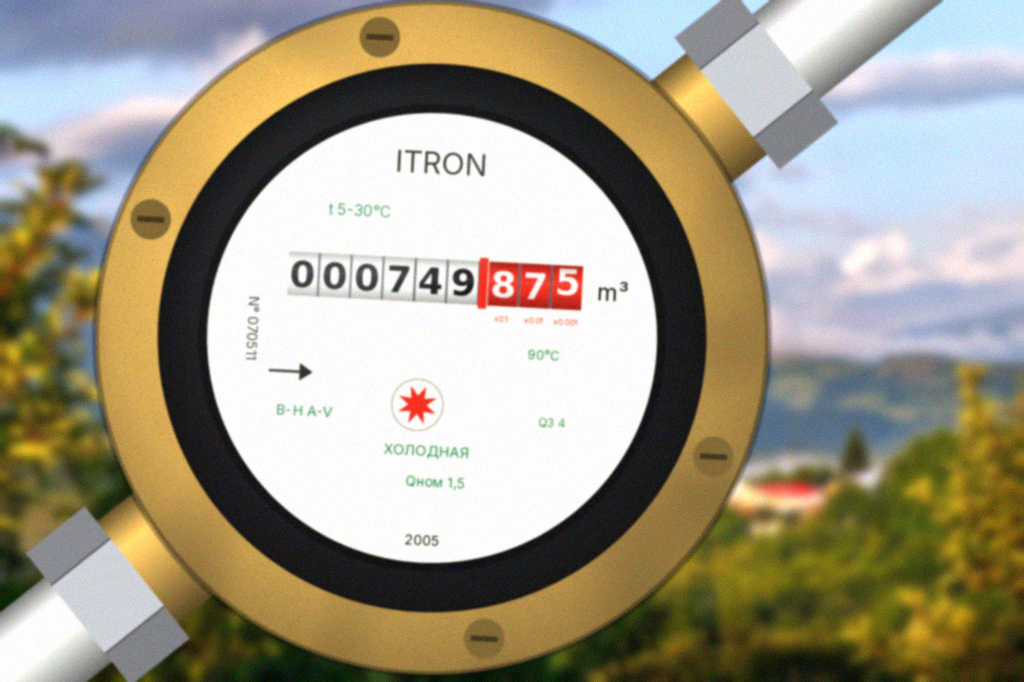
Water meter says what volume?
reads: 749.875 m³
